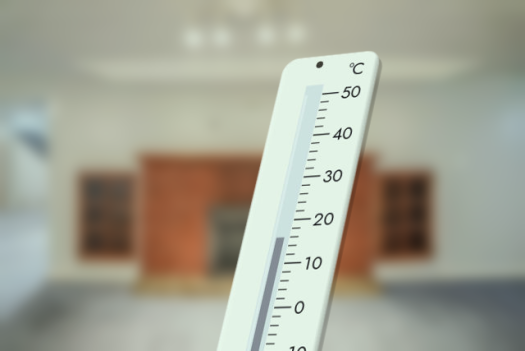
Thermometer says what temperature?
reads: 16 °C
